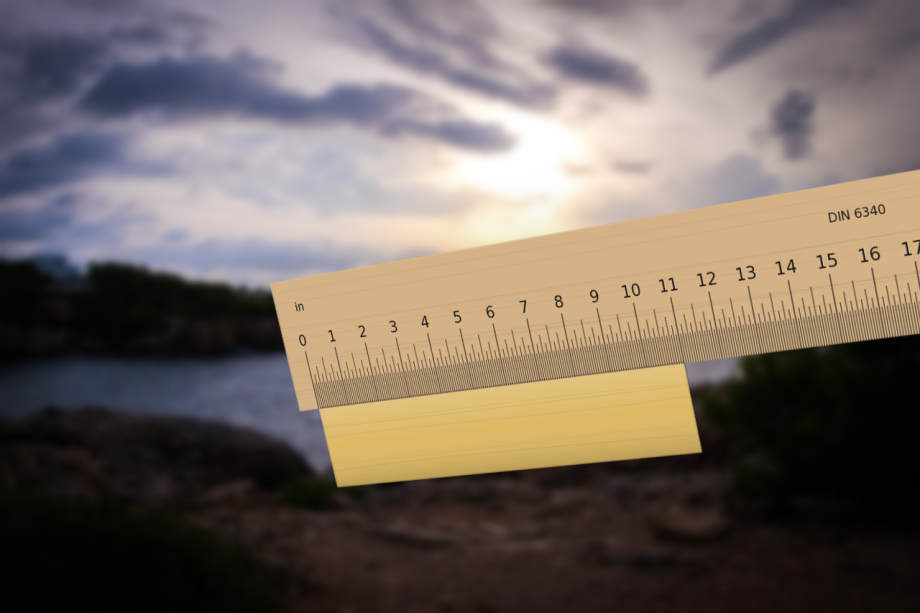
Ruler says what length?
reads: 11 in
